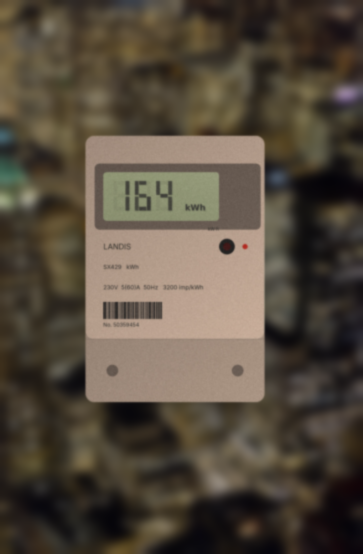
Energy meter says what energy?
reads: 164 kWh
